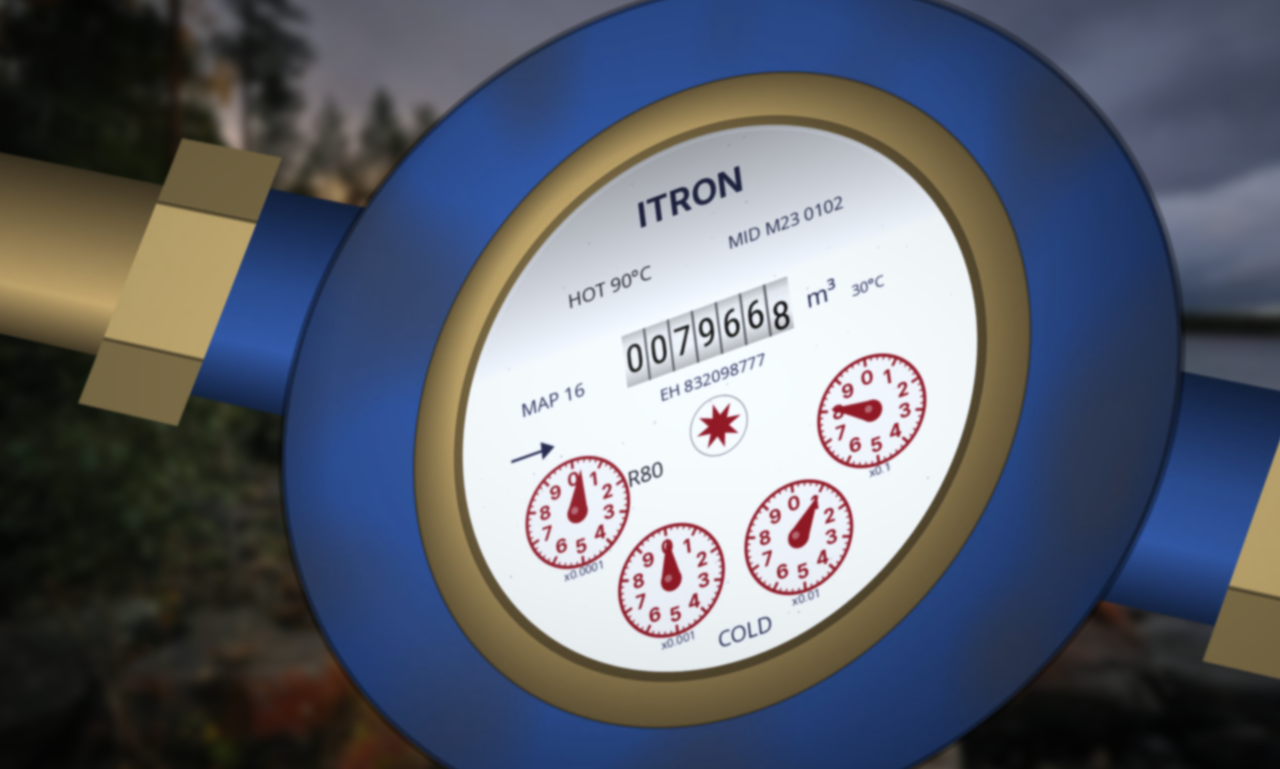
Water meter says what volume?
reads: 79667.8100 m³
